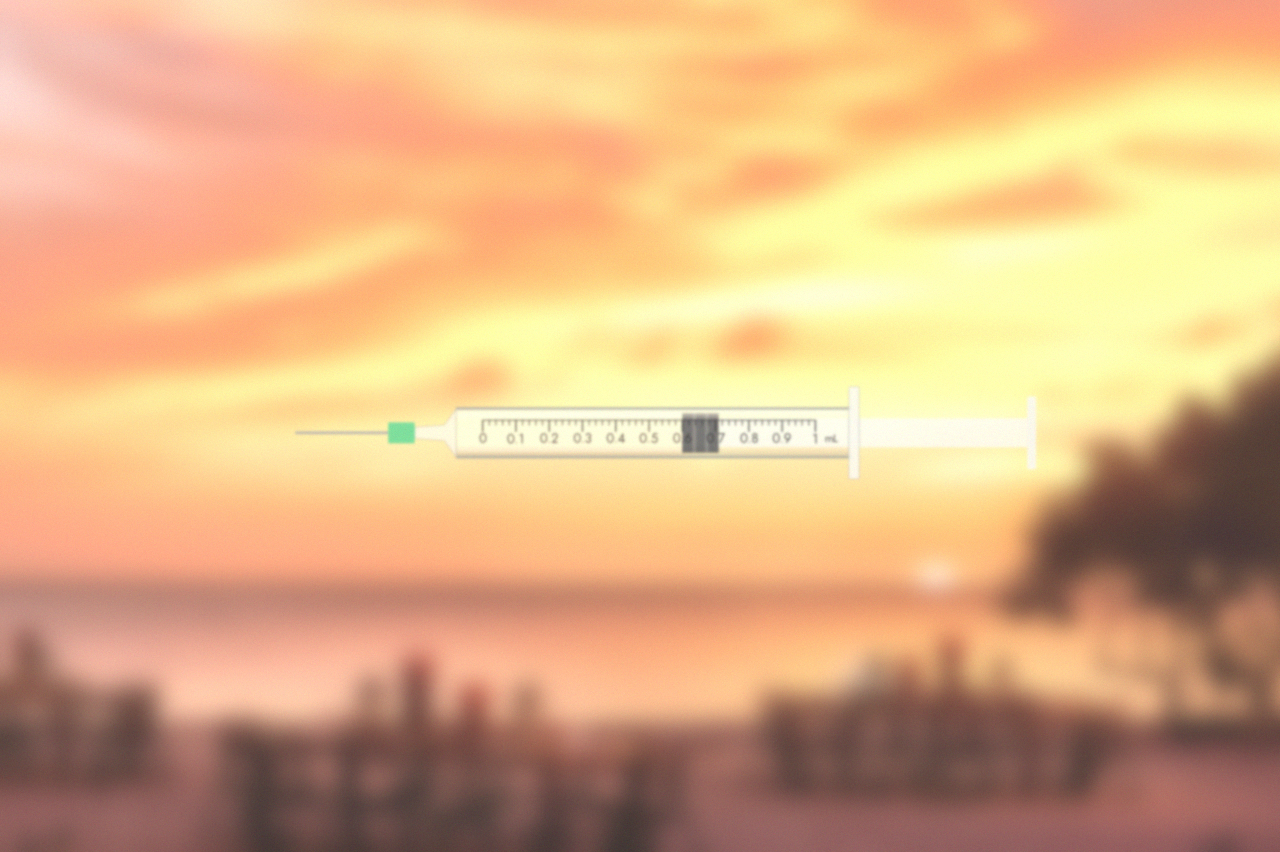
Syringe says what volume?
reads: 0.6 mL
